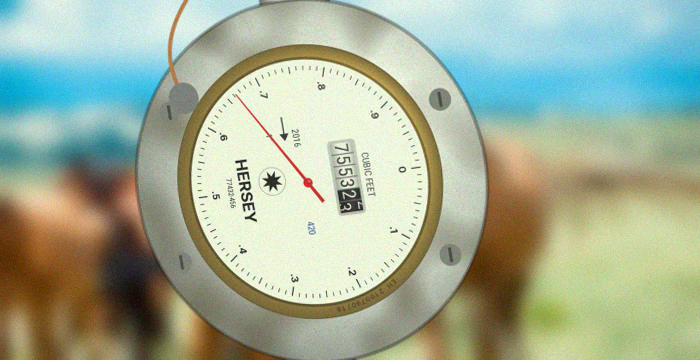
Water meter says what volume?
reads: 755322.66 ft³
